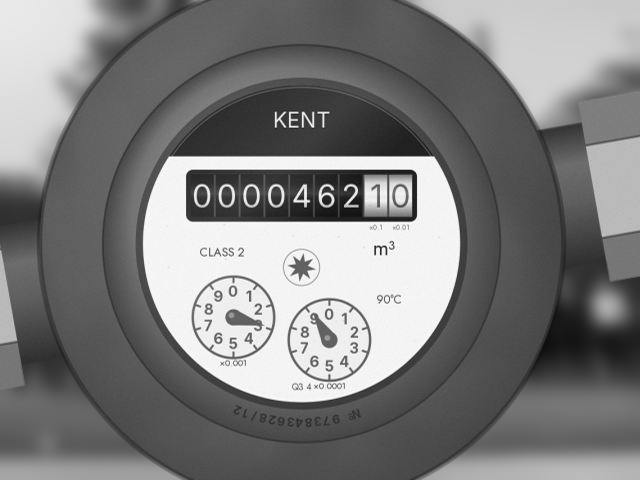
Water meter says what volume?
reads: 462.1029 m³
